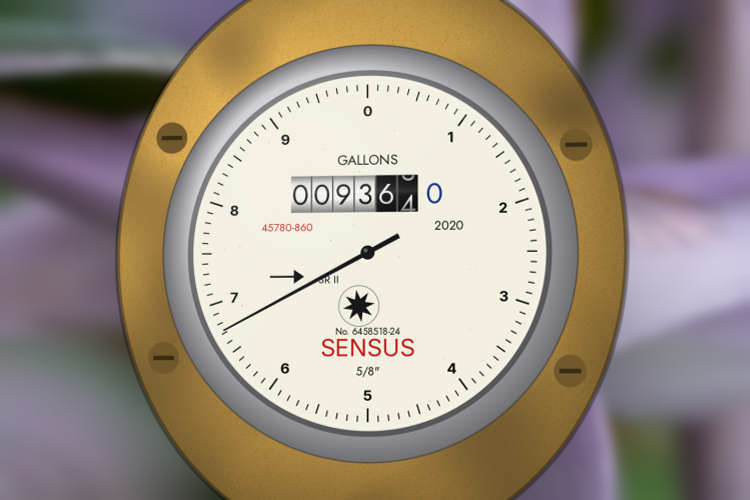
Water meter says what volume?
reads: 93636.7 gal
